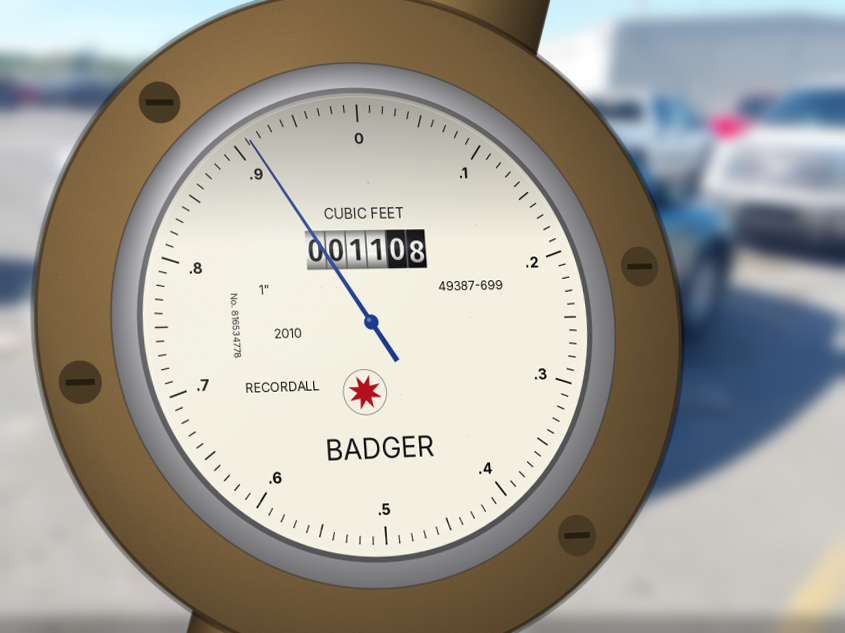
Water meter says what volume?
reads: 1107.91 ft³
